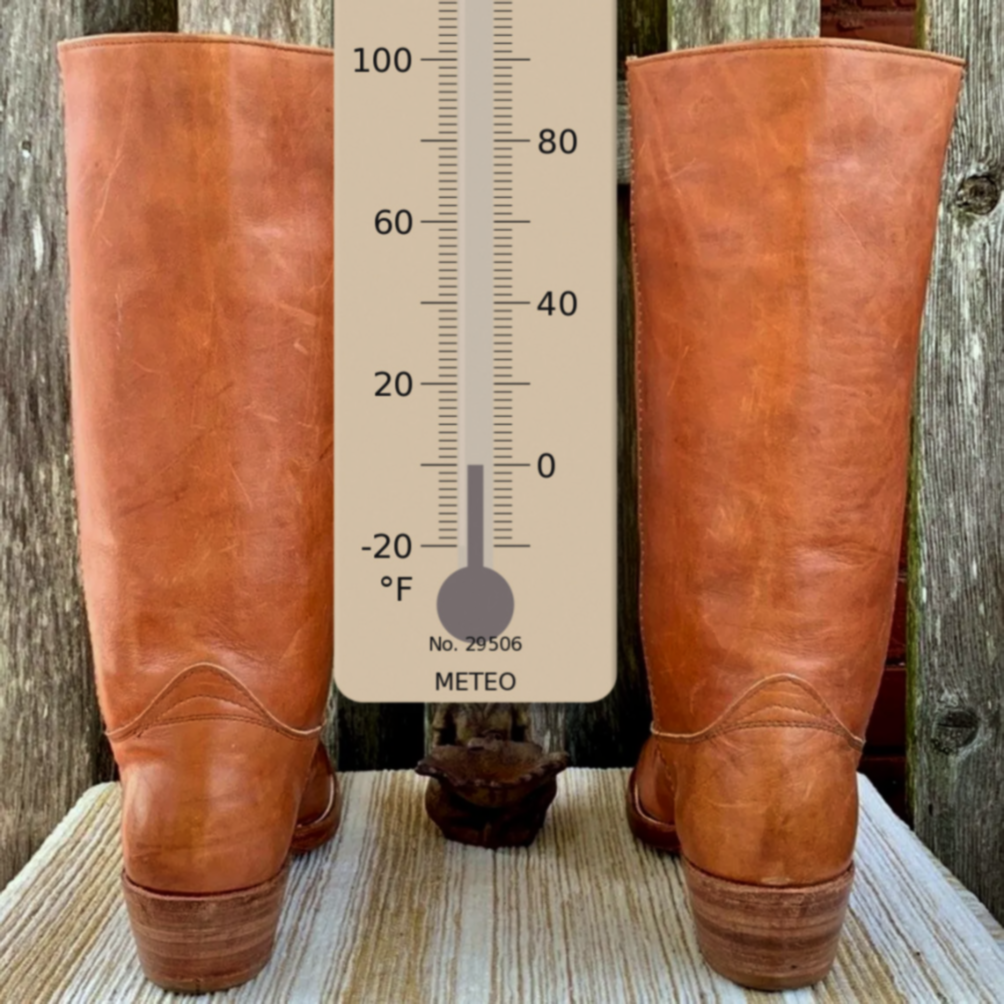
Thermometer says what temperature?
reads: 0 °F
